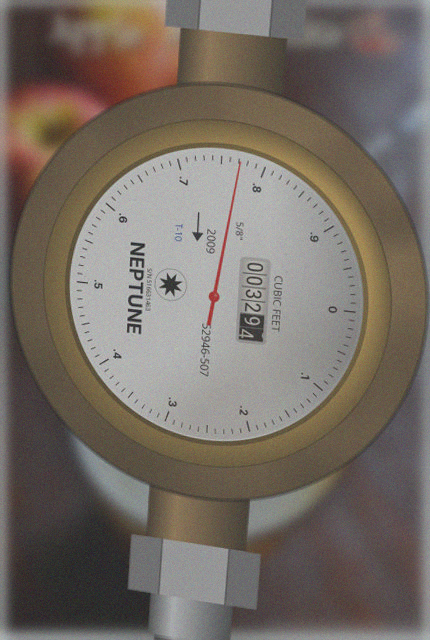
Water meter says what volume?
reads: 3293.77 ft³
